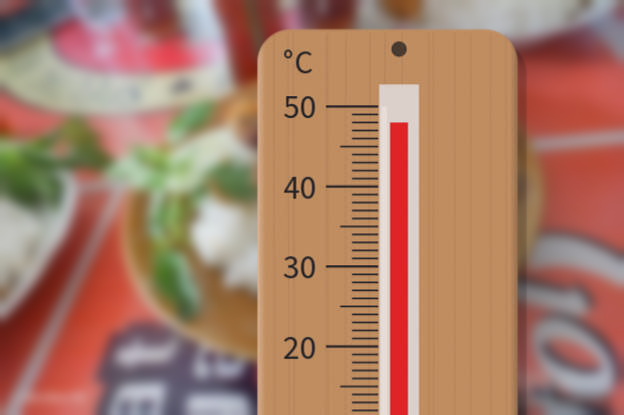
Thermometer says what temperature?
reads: 48 °C
